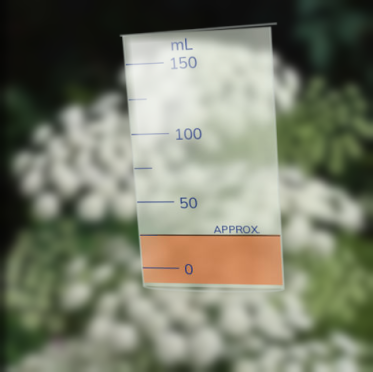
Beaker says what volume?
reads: 25 mL
